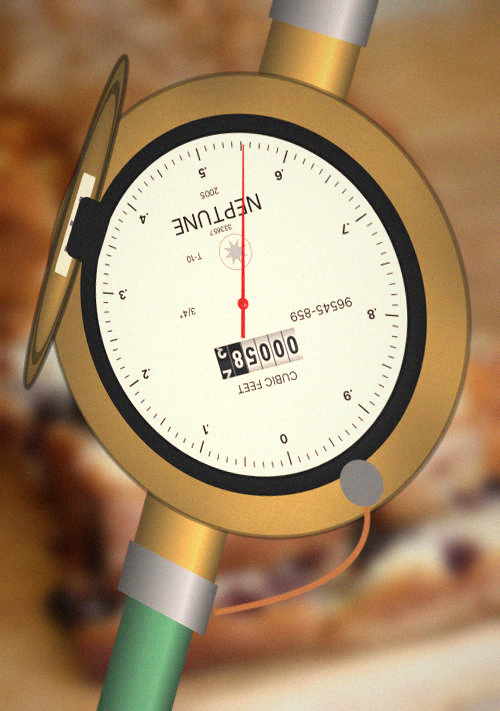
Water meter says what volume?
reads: 582.55 ft³
